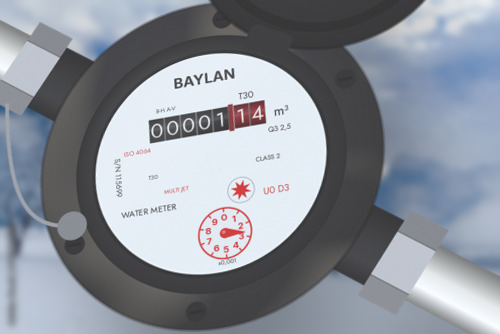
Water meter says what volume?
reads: 1.142 m³
